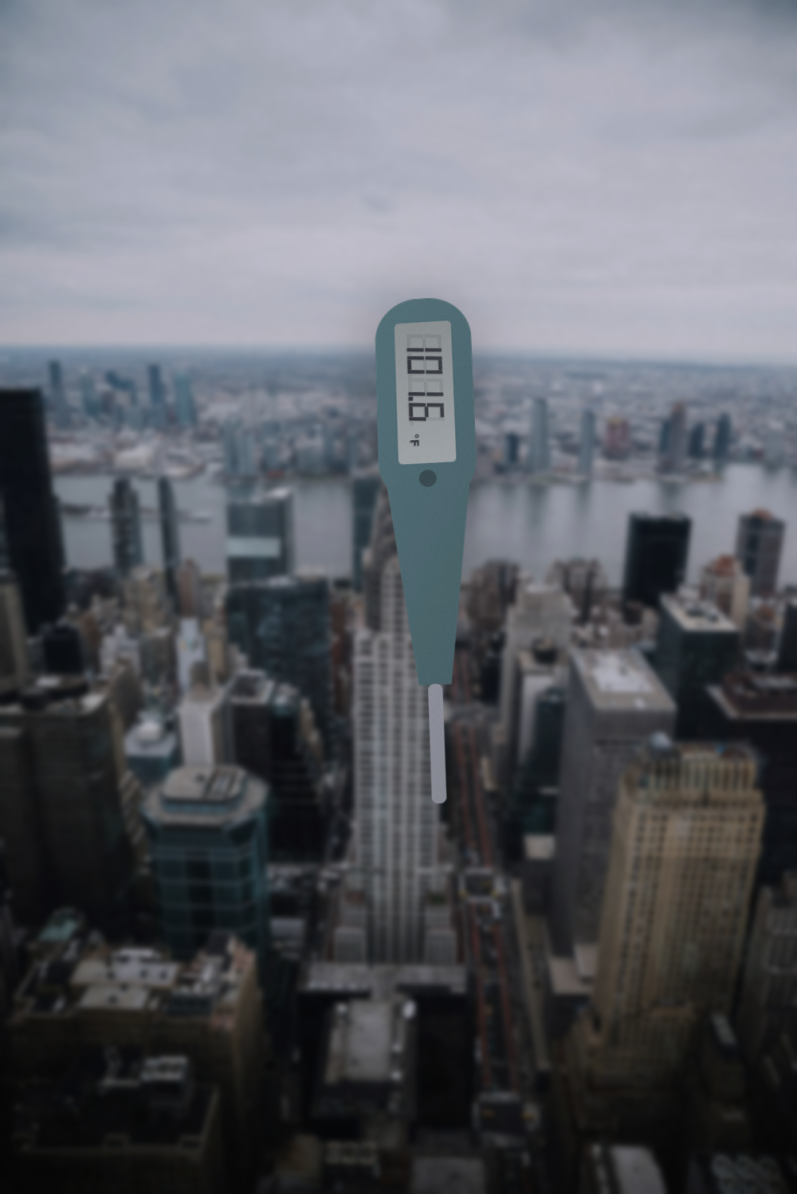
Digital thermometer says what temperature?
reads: 101.6 °F
